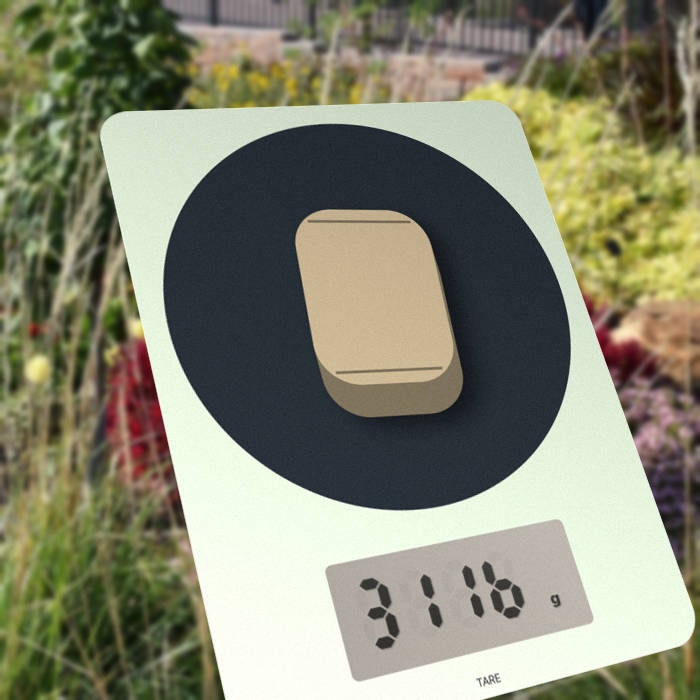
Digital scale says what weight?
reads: 3116 g
